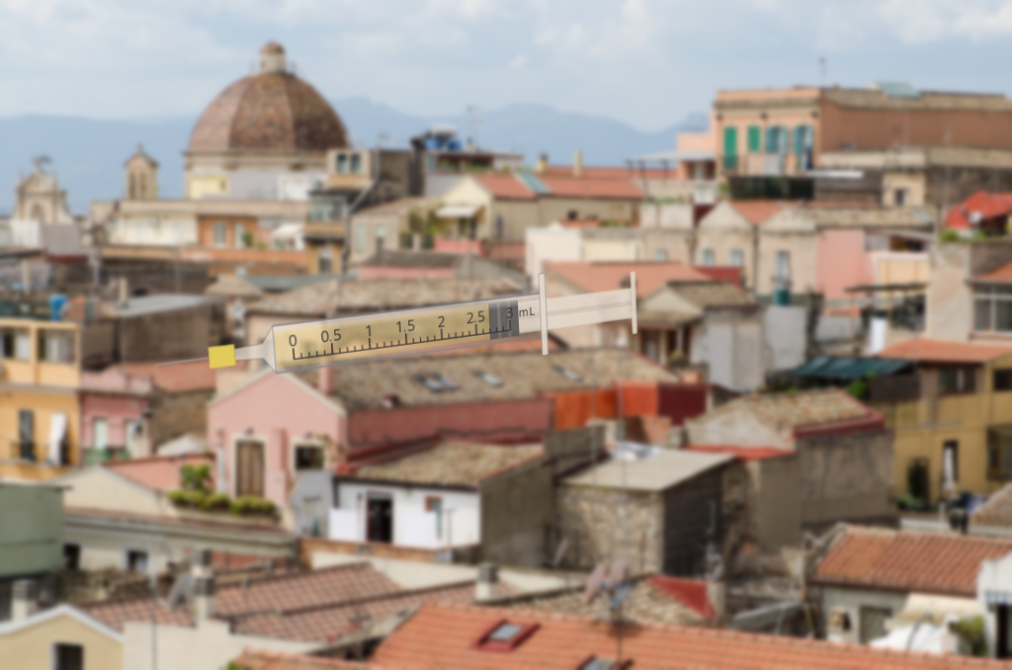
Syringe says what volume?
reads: 2.7 mL
